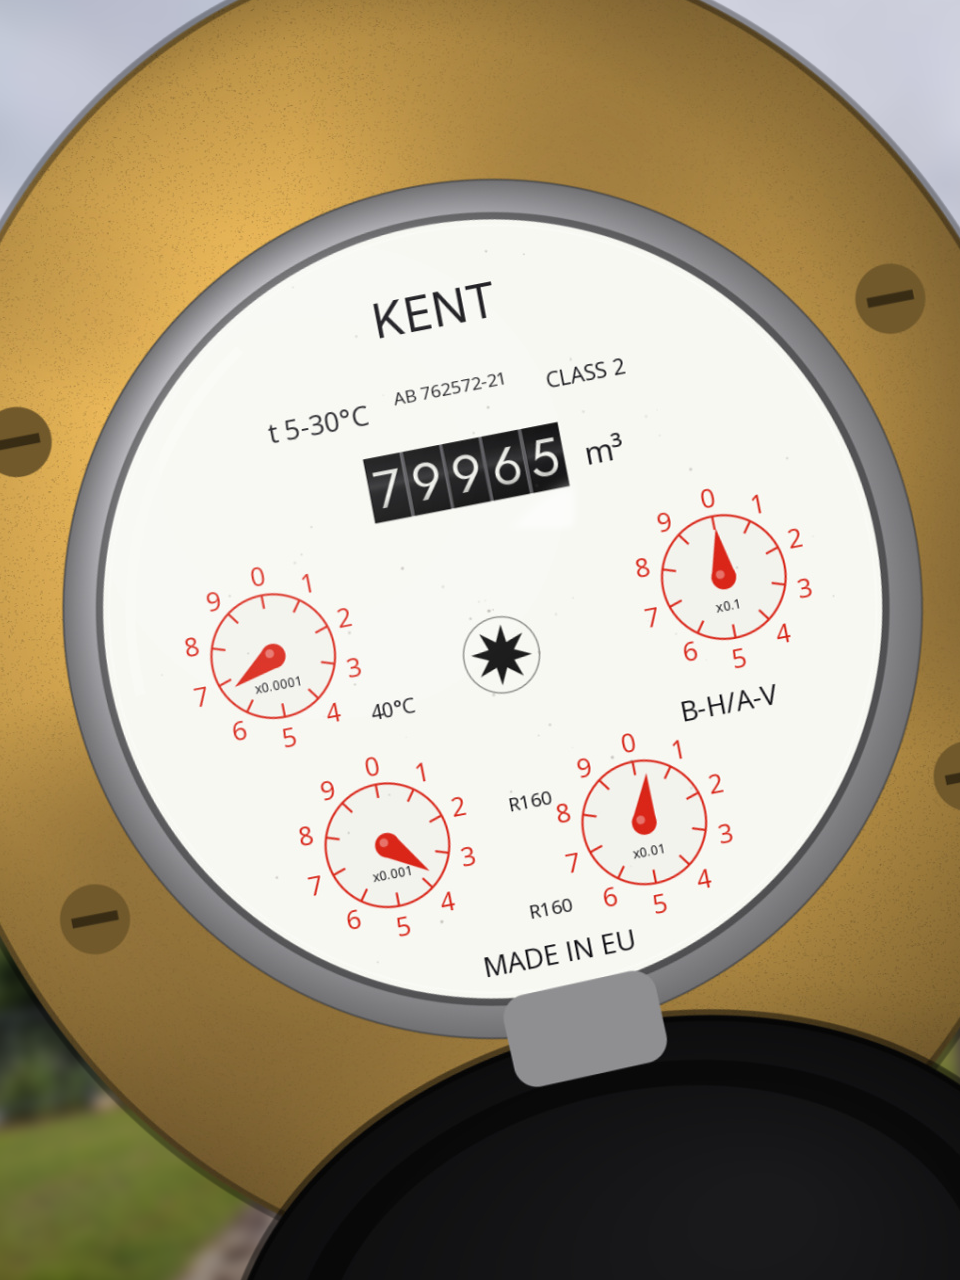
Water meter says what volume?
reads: 79965.0036 m³
